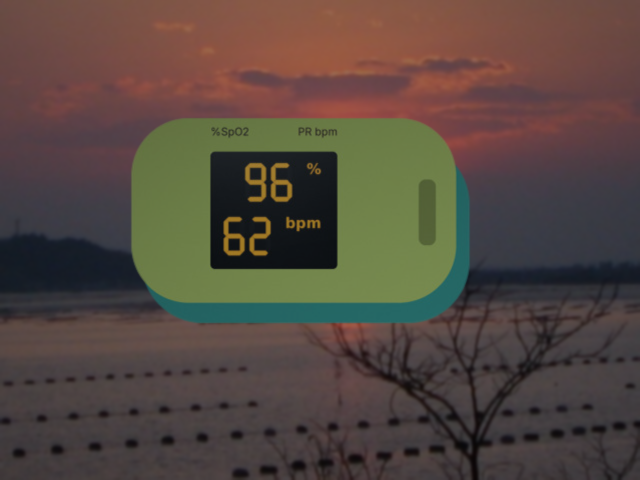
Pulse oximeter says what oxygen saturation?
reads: 96 %
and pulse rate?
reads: 62 bpm
